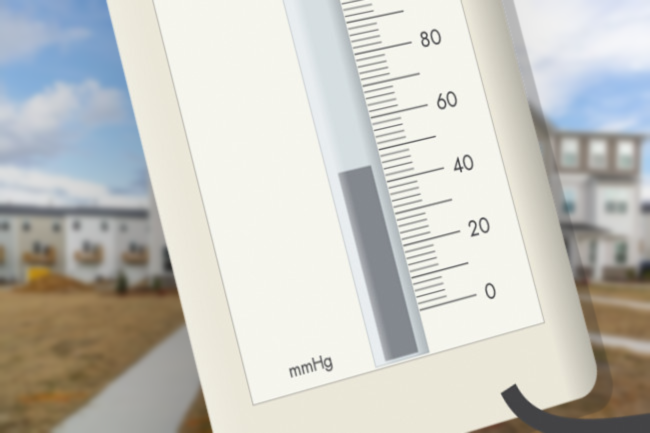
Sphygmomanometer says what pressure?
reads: 46 mmHg
